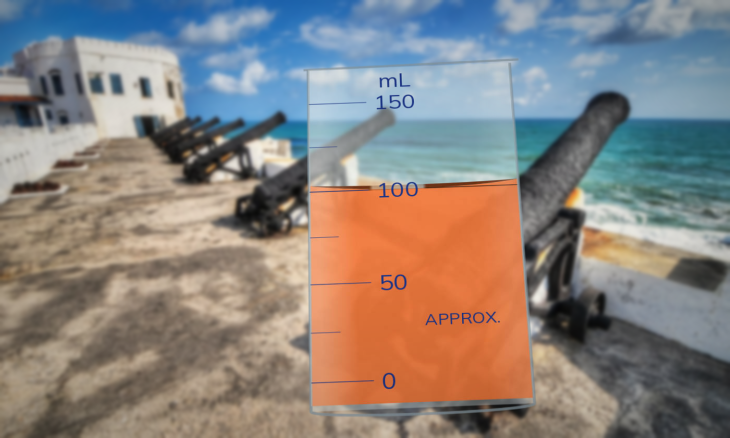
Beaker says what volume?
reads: 100 mL
